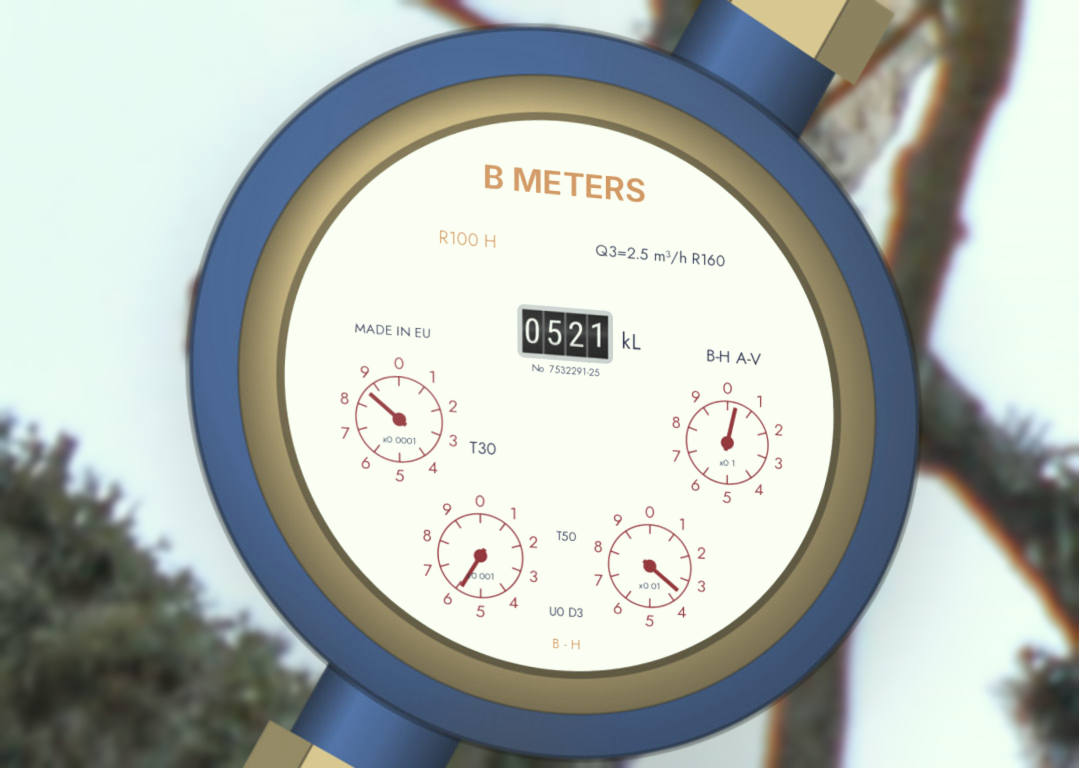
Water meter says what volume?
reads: 521.0358 kL
